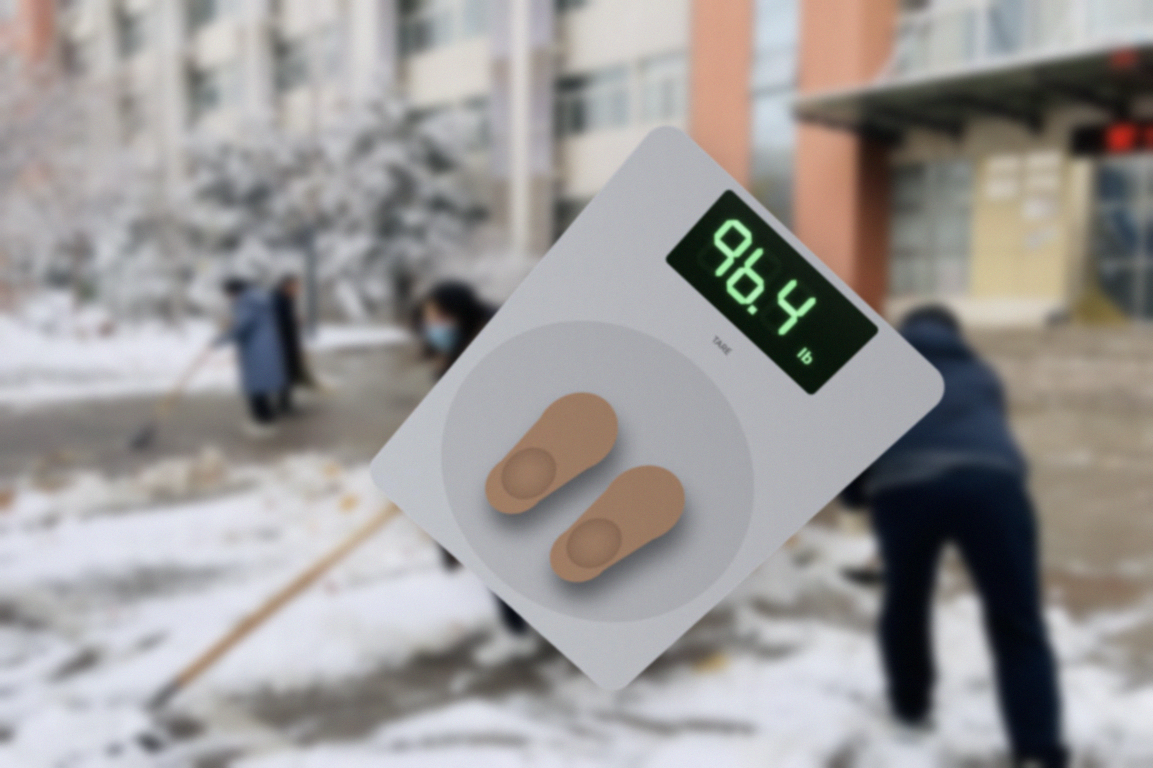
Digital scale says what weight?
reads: 96.4 lb
